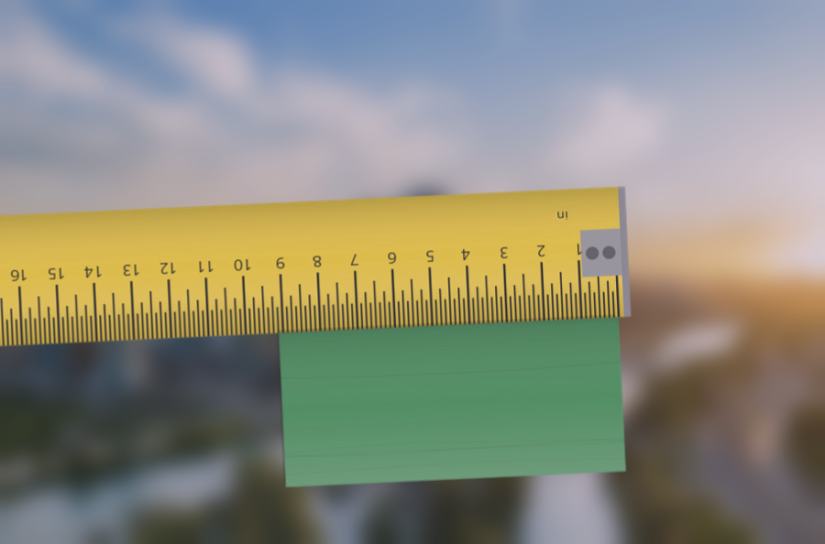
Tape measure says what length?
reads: 9.125 in
